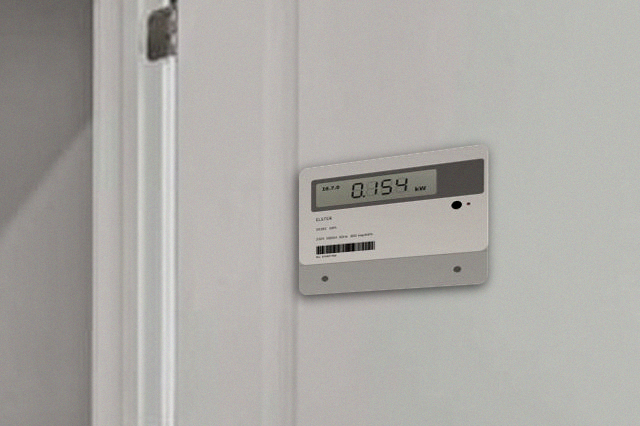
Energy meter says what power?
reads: 0.154 kW
